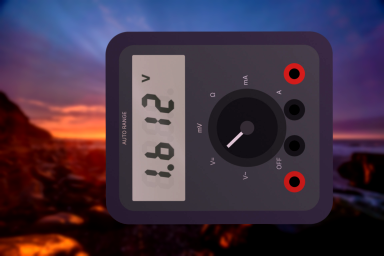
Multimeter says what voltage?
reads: 1.612 V
